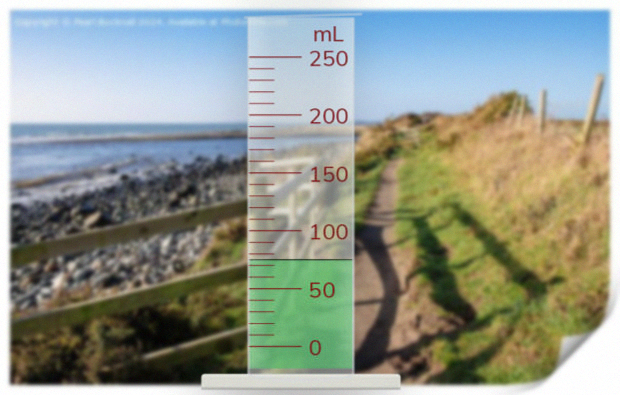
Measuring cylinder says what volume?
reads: 75 mL
